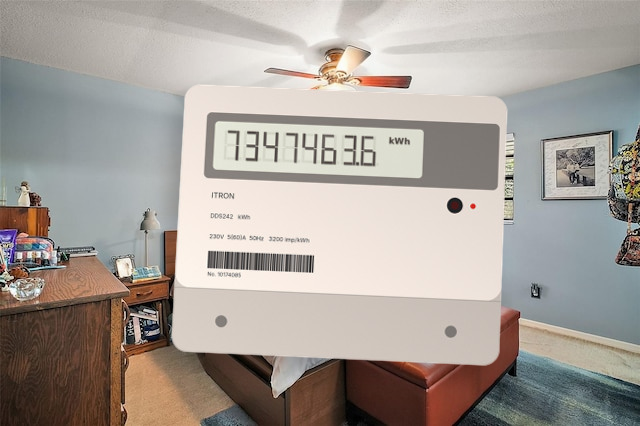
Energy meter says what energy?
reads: 7347463.6 kWh
